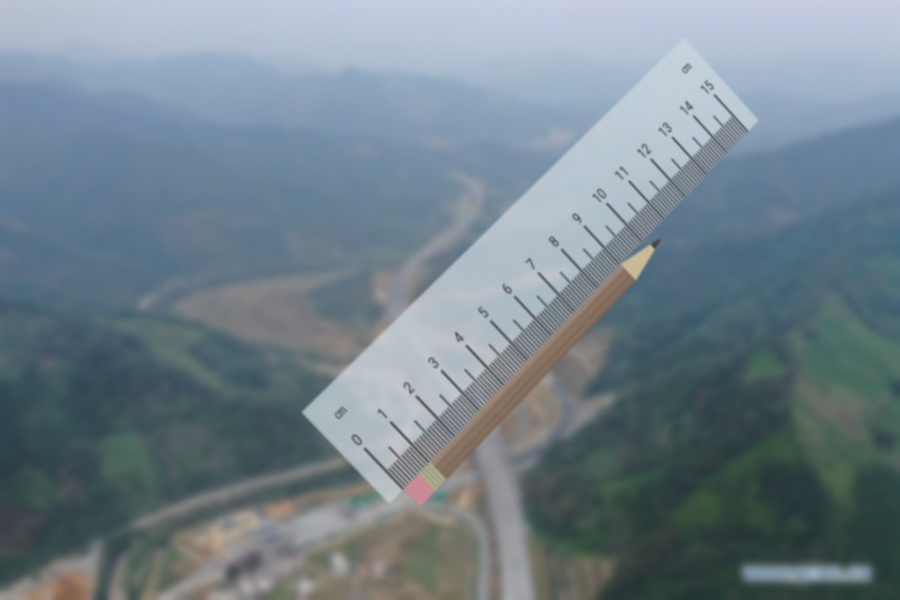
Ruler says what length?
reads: 10.5 cm
